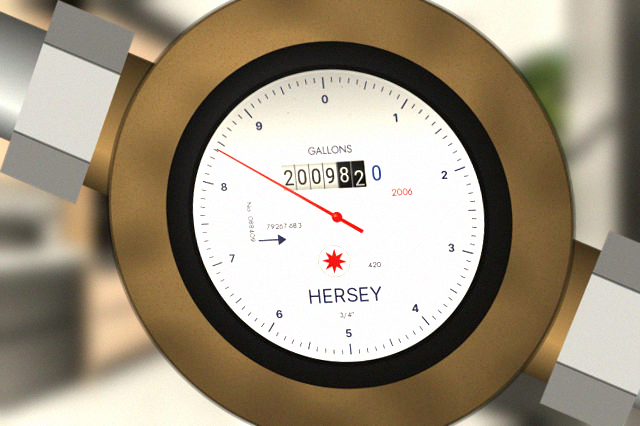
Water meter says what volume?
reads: 2009818.4 gal
